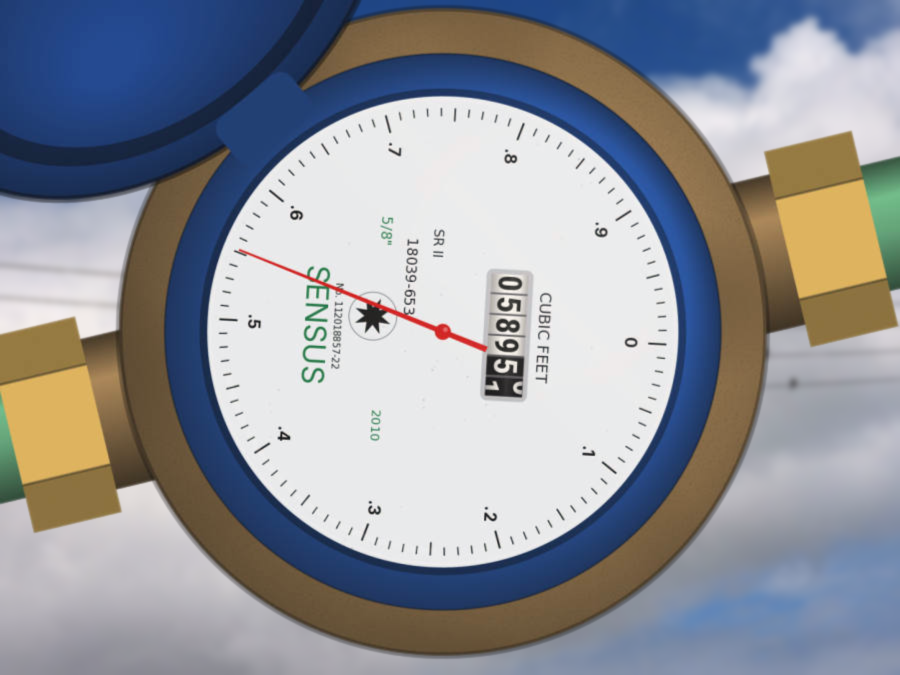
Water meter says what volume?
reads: 58950.55 ft³
